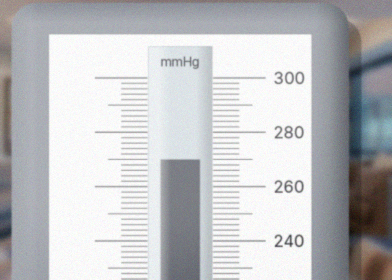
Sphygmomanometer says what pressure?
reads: 270 mmHg
